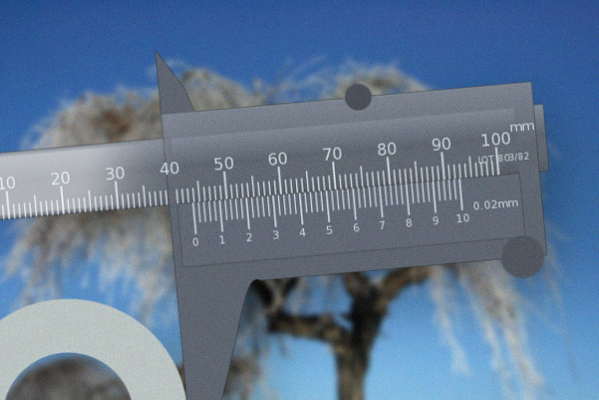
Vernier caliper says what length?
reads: 43.8 mm
